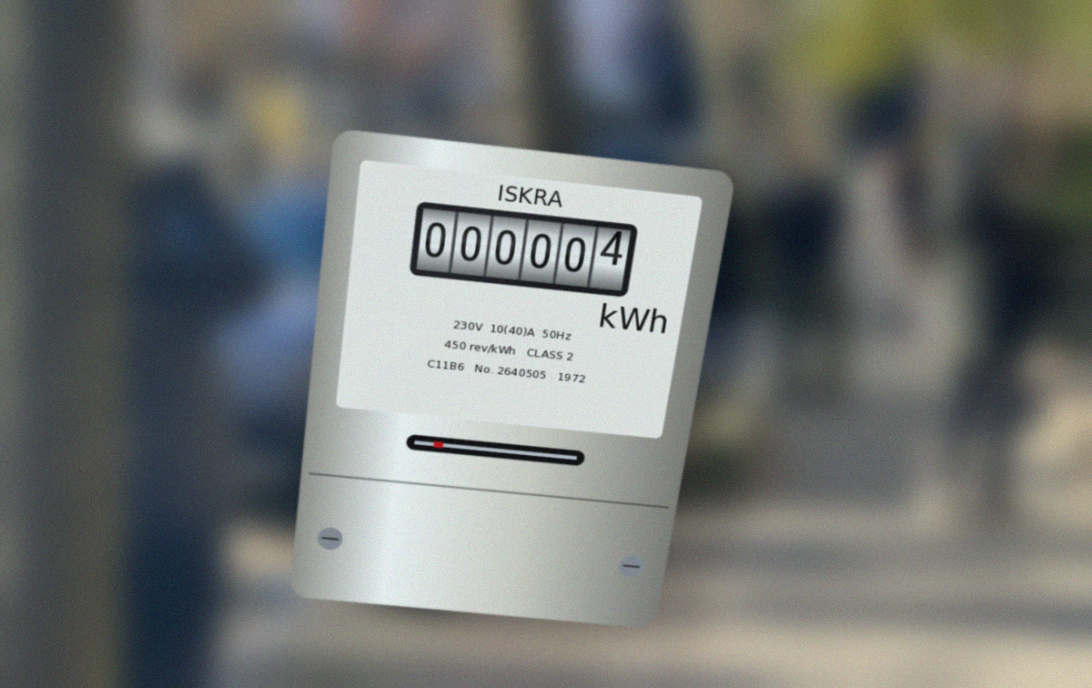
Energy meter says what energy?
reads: 4 kWh
